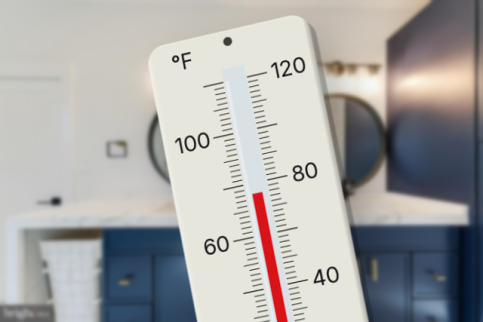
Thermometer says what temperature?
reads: 76 °F
